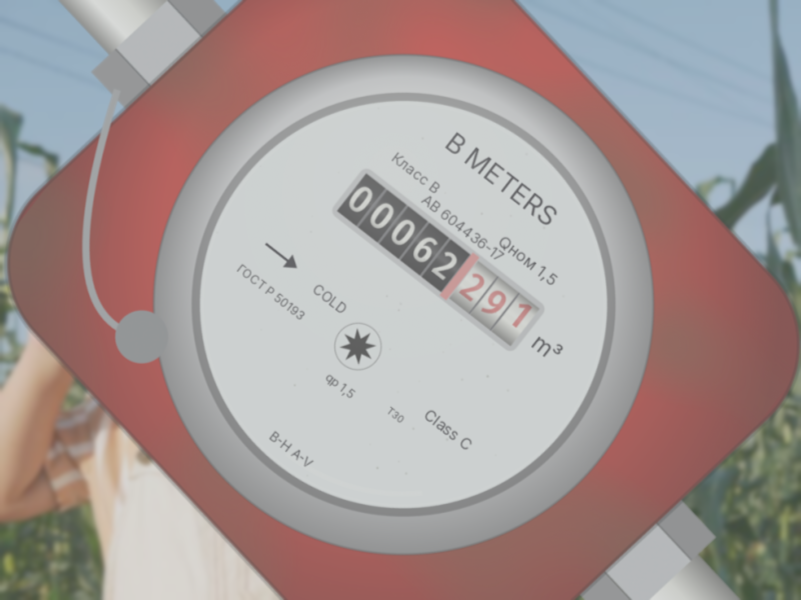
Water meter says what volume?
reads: 62.291 m³
